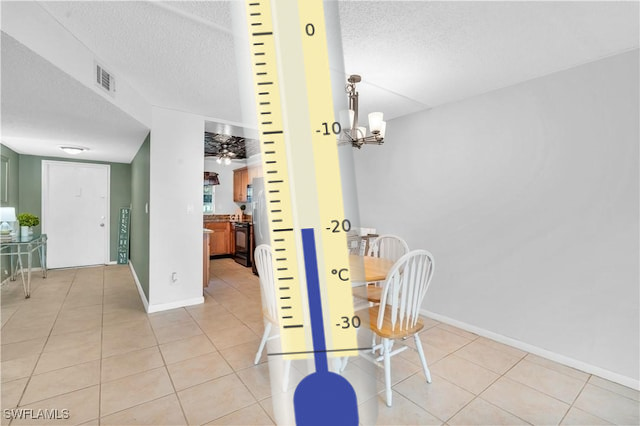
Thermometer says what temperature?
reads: -20 °C
